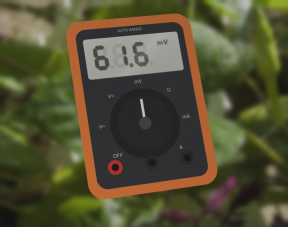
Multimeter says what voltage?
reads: 61.6 mV
